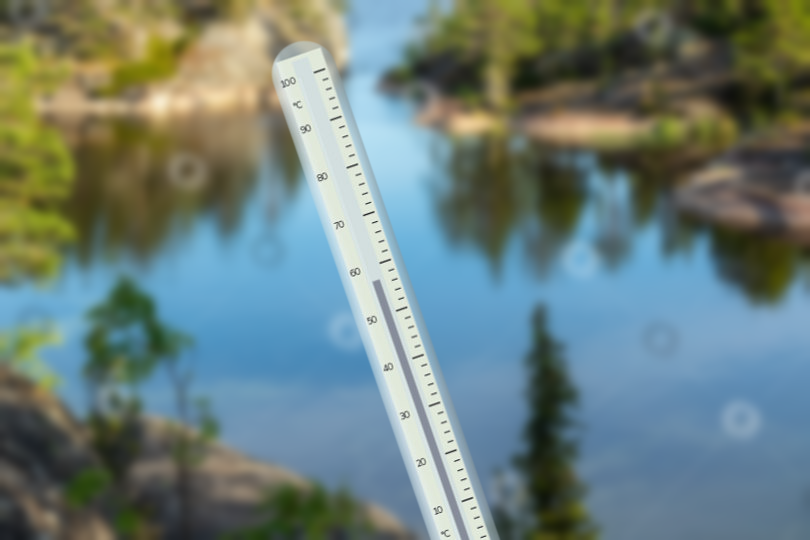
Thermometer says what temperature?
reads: 57 °C
